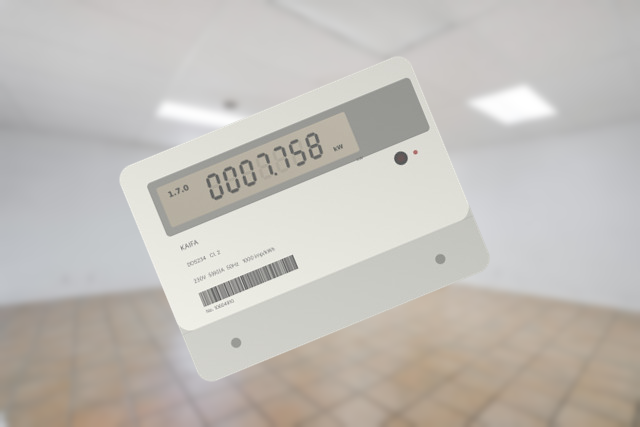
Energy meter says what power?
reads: 7.758 kW
